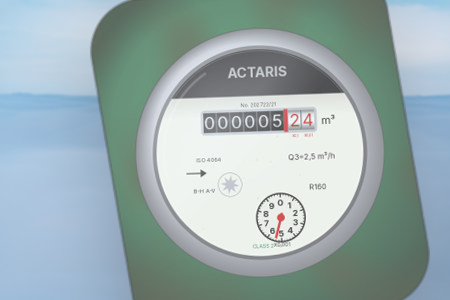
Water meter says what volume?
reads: 5.245 m³
